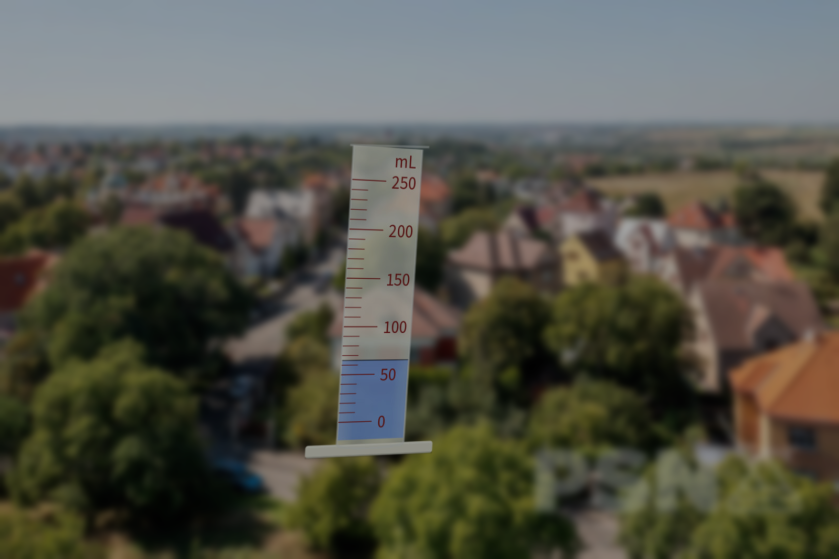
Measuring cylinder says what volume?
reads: 65 mL
